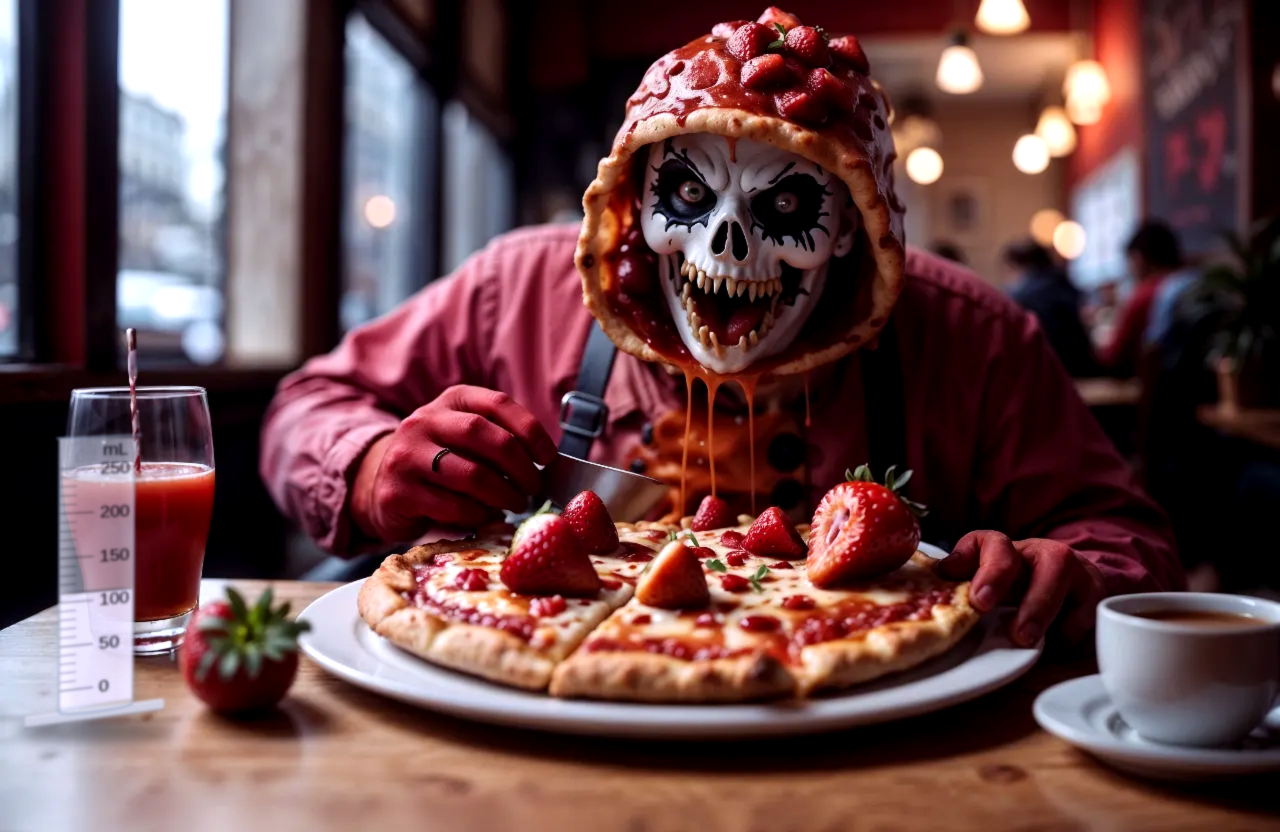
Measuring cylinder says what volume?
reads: 110 mL
